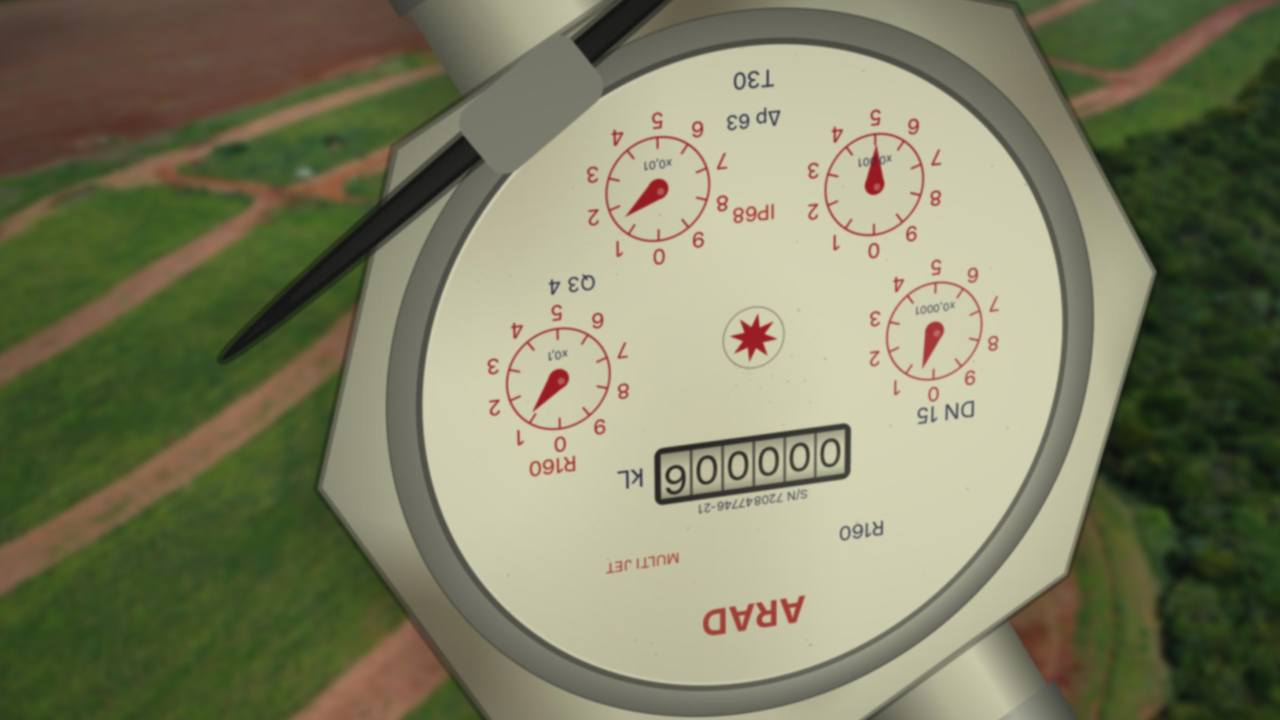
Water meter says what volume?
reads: 6.1150 kL
